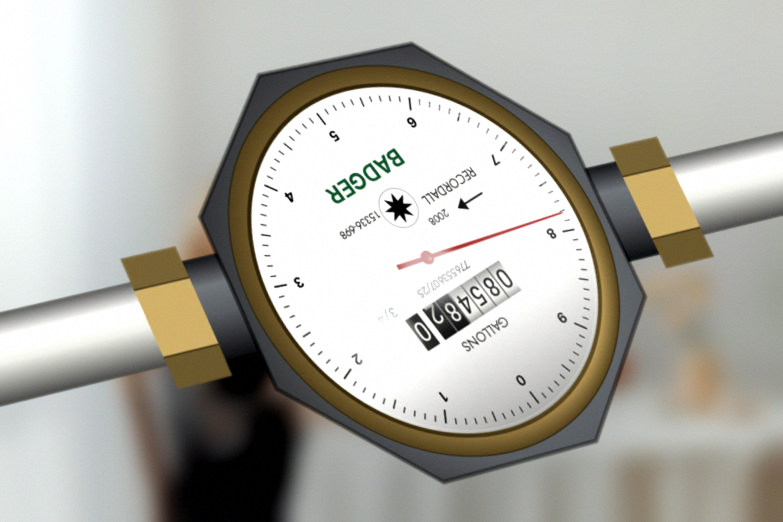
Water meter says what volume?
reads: 854817.8 gal
